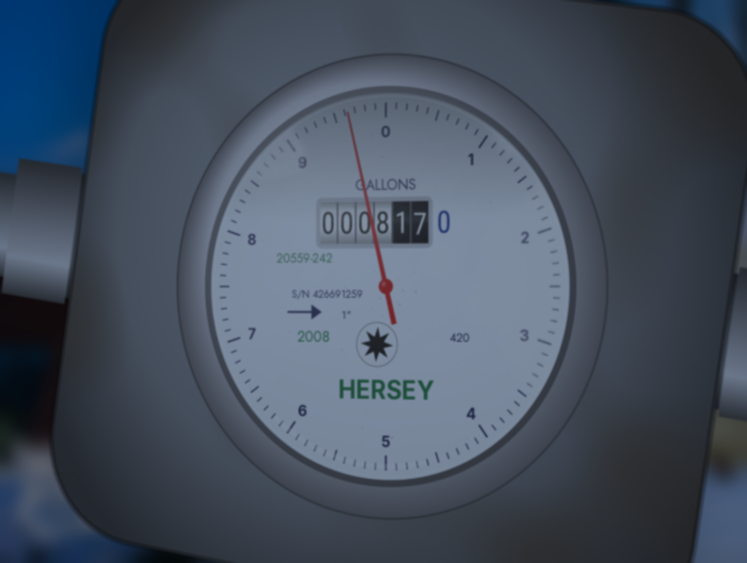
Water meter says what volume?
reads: 8169.6 gal
